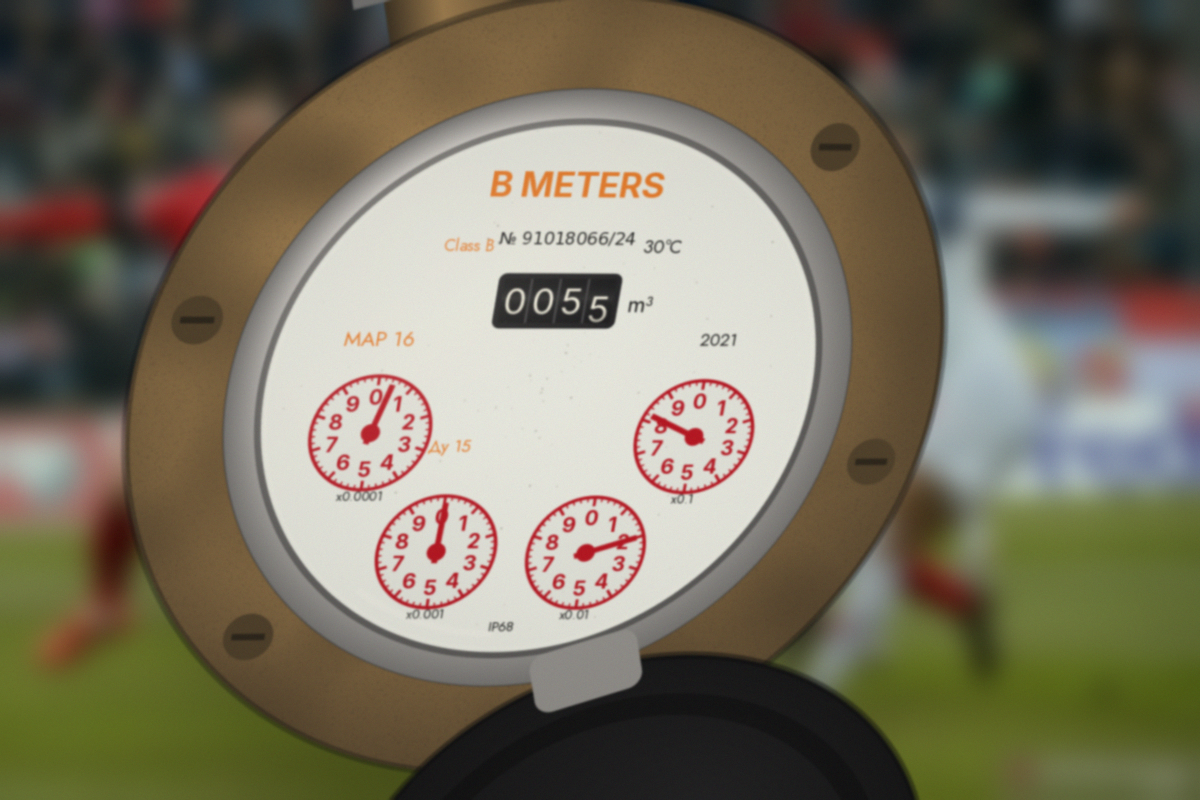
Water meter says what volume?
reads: 54.8200 m³
